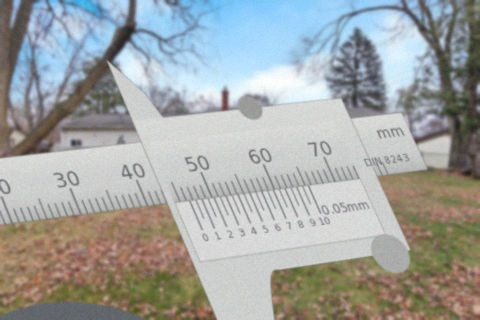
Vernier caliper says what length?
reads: 46.5 mm
